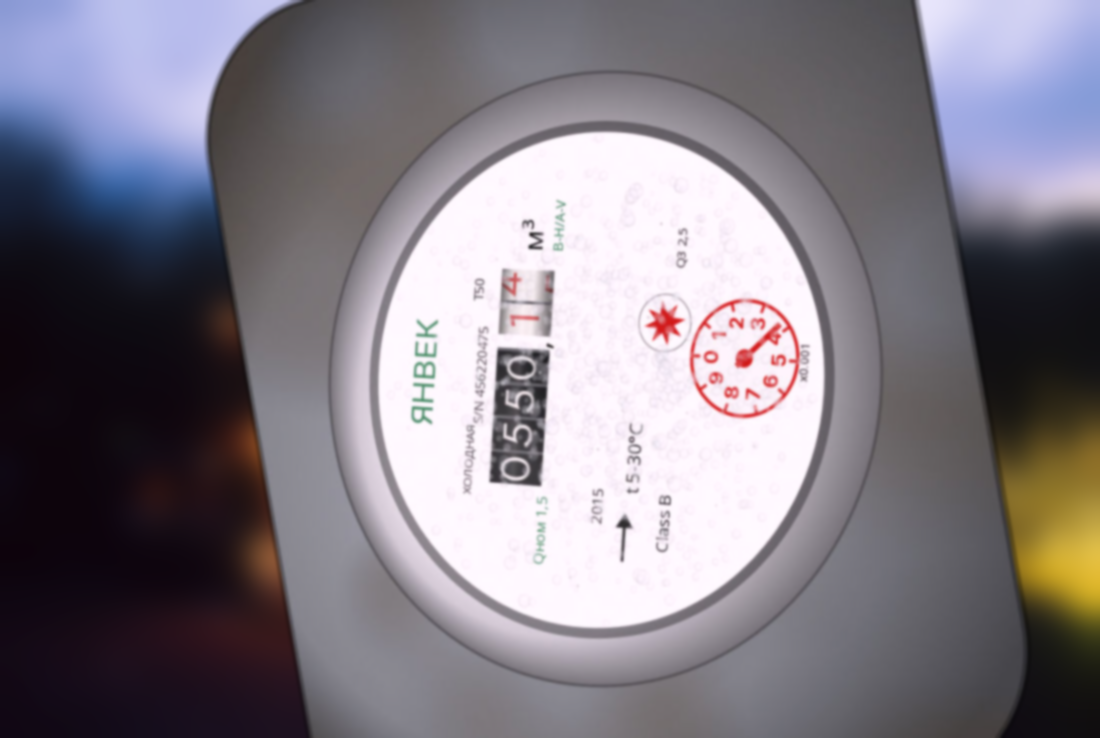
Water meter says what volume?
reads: 550.143 m³
